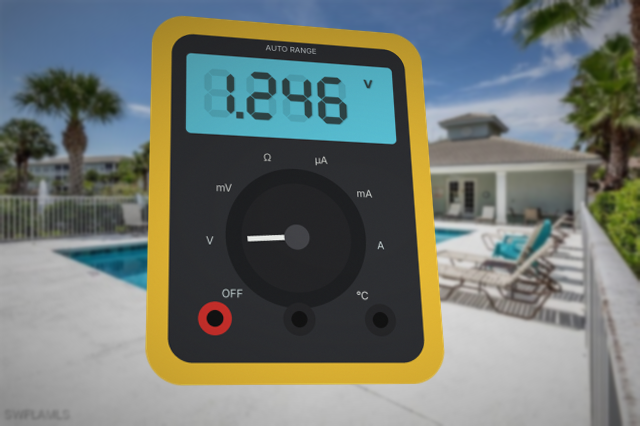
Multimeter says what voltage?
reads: 1.246 V
